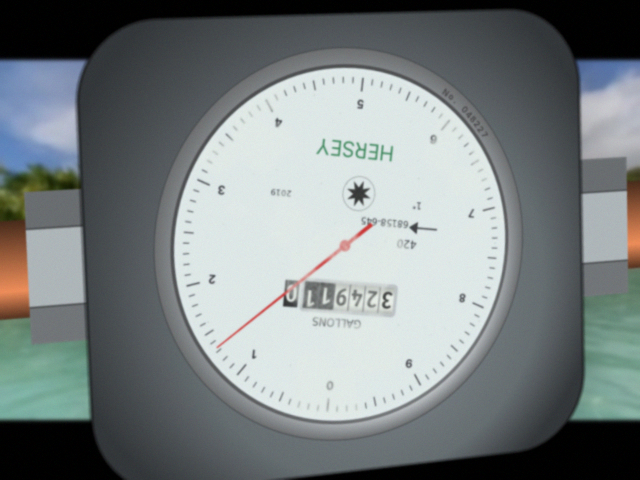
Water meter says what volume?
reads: 3249111.3 gal
